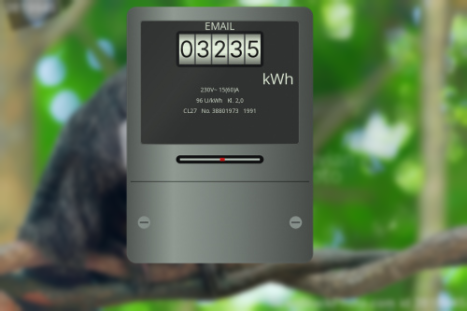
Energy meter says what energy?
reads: 3235 kWh
